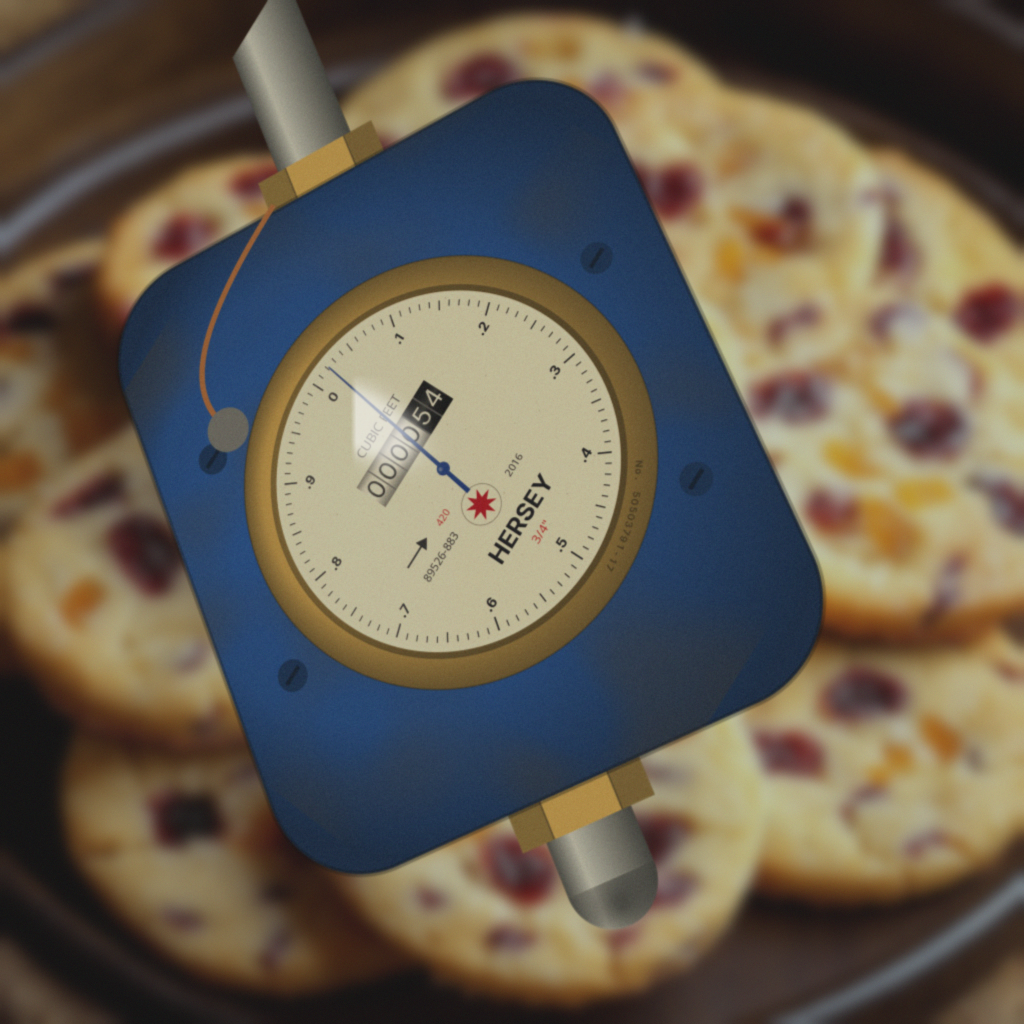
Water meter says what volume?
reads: 54.02 ft³
